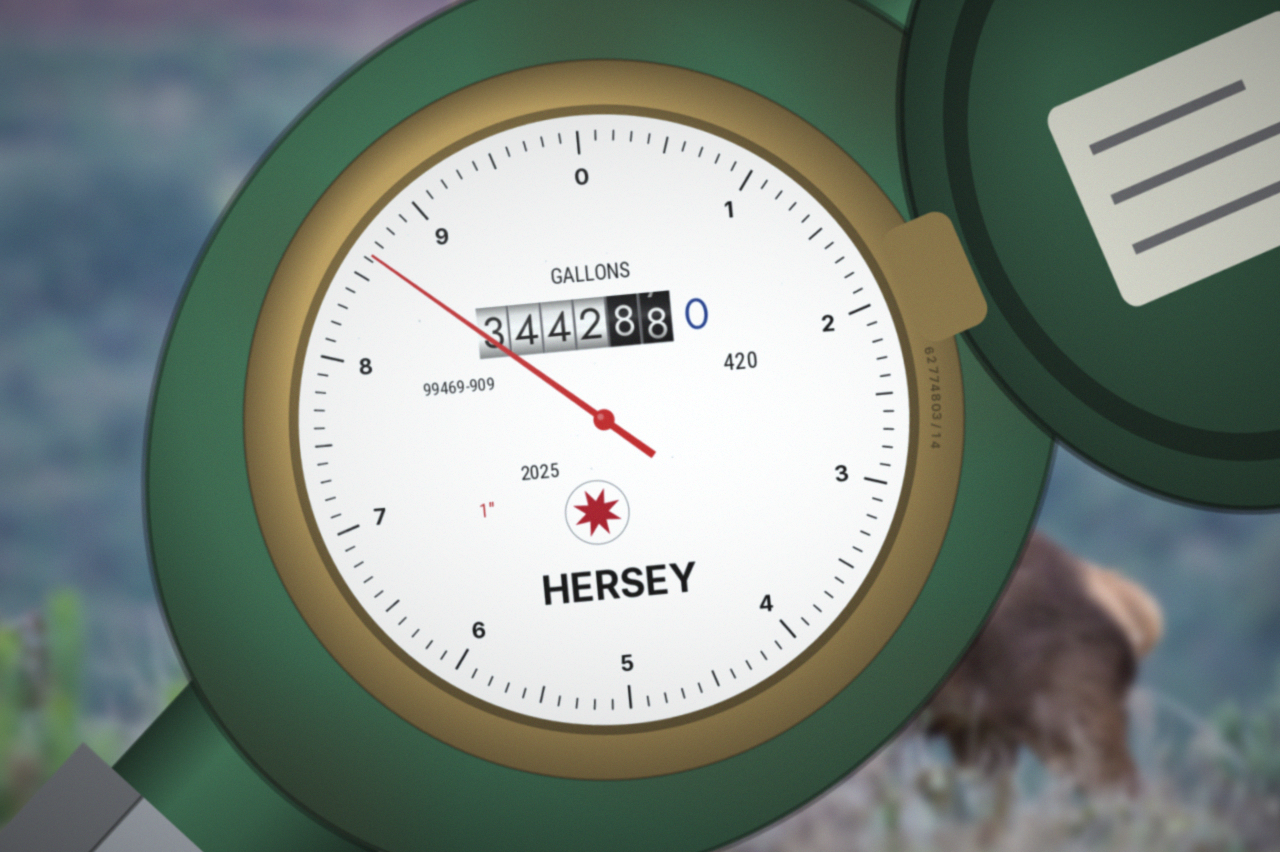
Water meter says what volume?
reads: 3442878.6 gal
